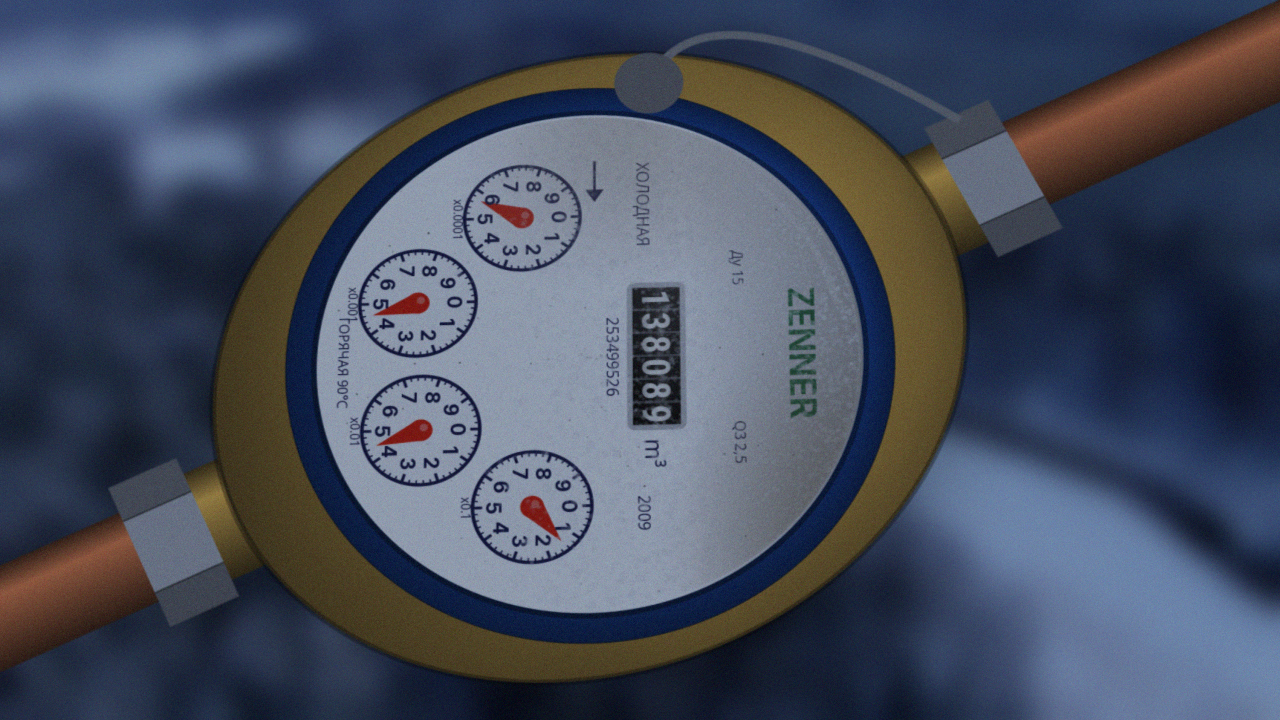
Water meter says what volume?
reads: 138089.1445 m³
